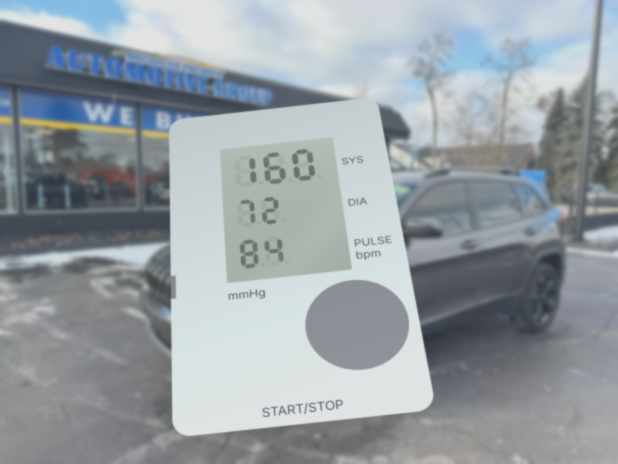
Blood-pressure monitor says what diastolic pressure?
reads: 72 mmHg
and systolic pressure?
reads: 160 mmHg
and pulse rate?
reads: 84 bpm
